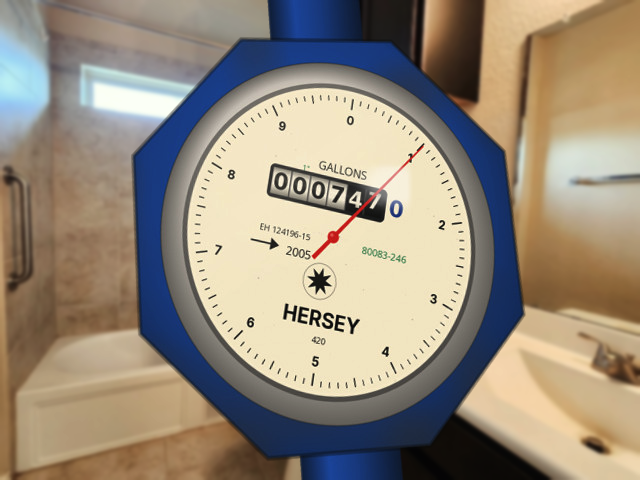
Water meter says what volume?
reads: 7471.0 gal
